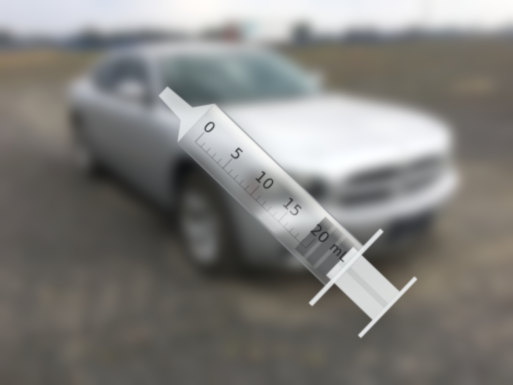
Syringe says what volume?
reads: 19 mL
